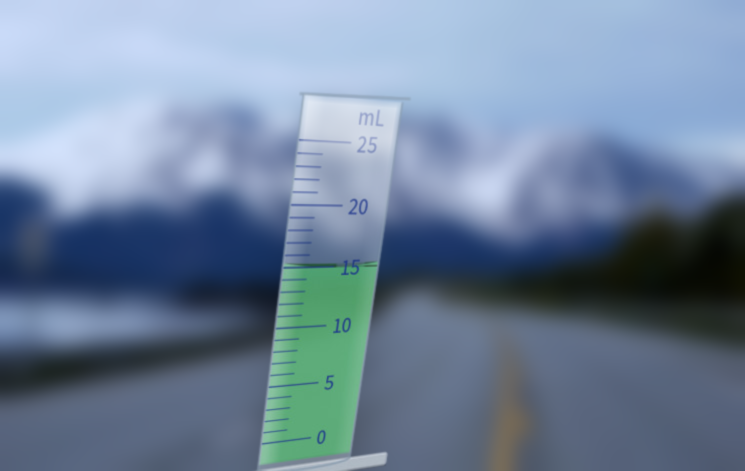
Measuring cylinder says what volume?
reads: 15 mL
